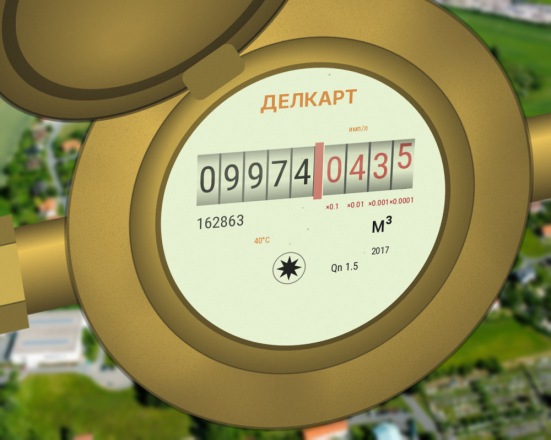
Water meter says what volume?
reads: 9974.0435 m³
